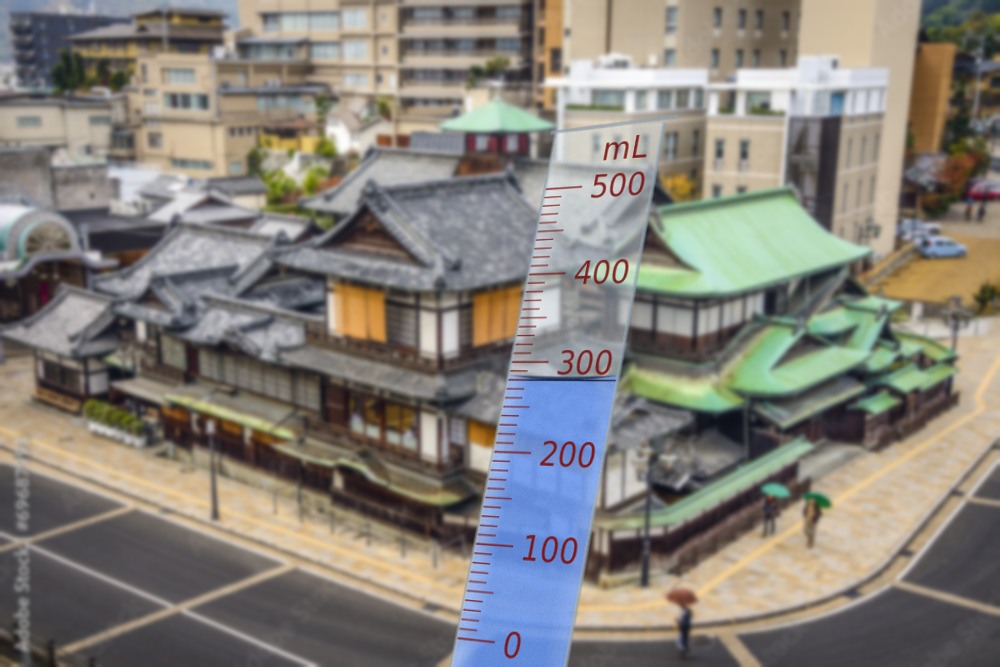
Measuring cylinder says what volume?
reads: 280 mL
